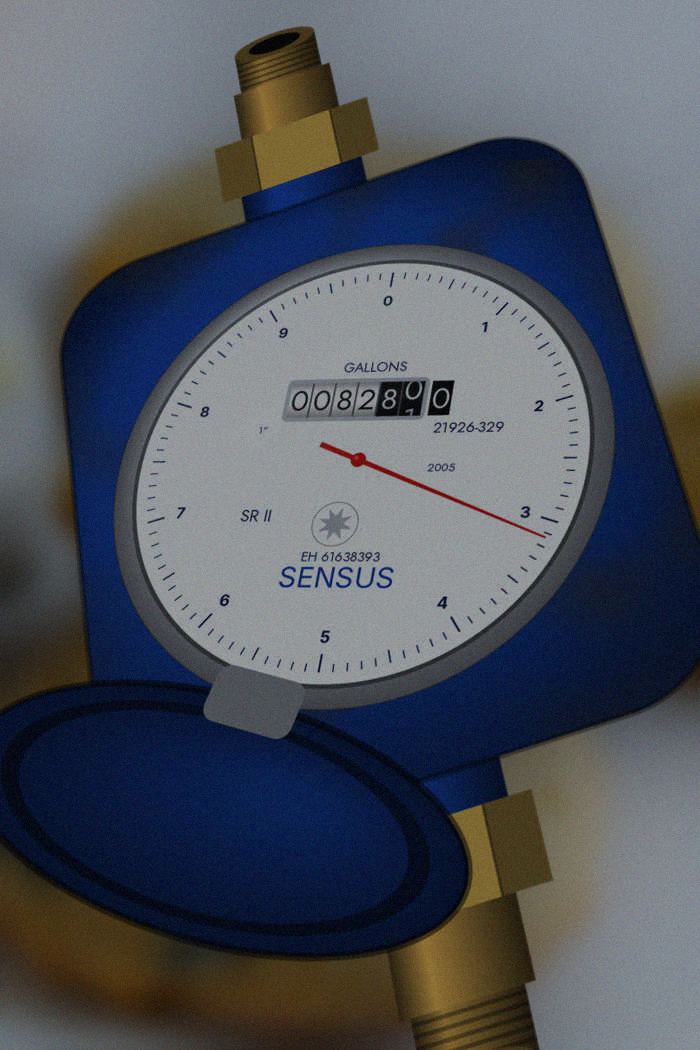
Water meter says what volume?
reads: 82803.1 gal
